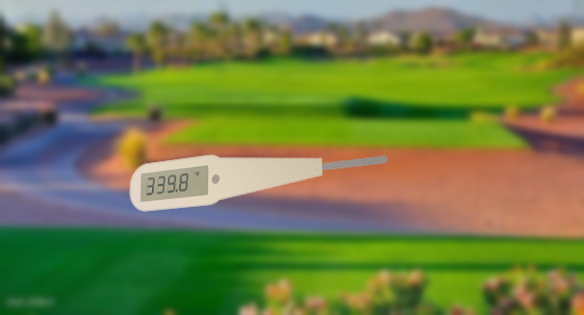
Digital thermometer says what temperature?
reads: 339.8 °F
